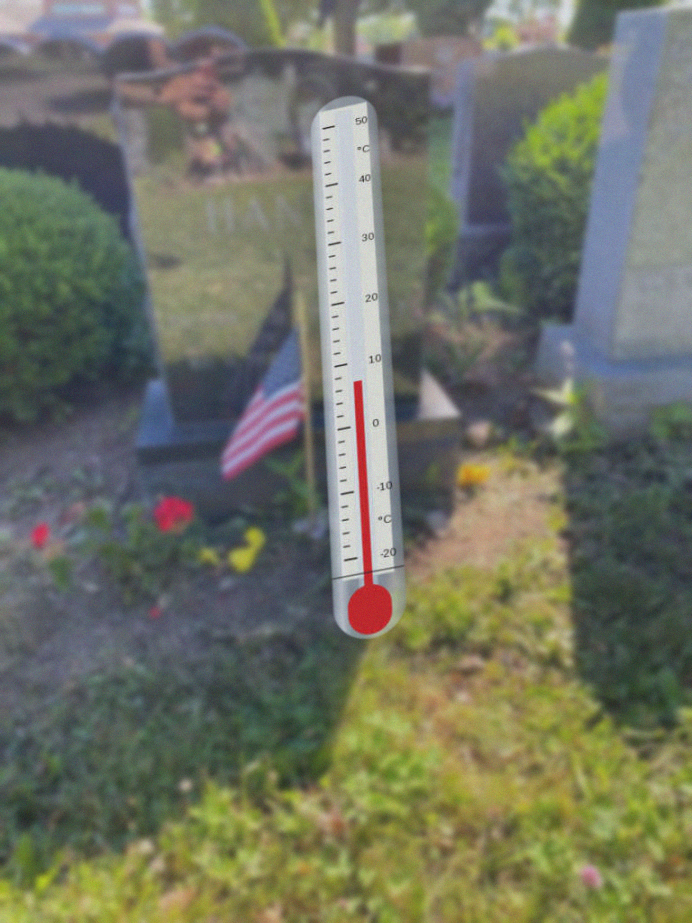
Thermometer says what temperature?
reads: 7 °C
